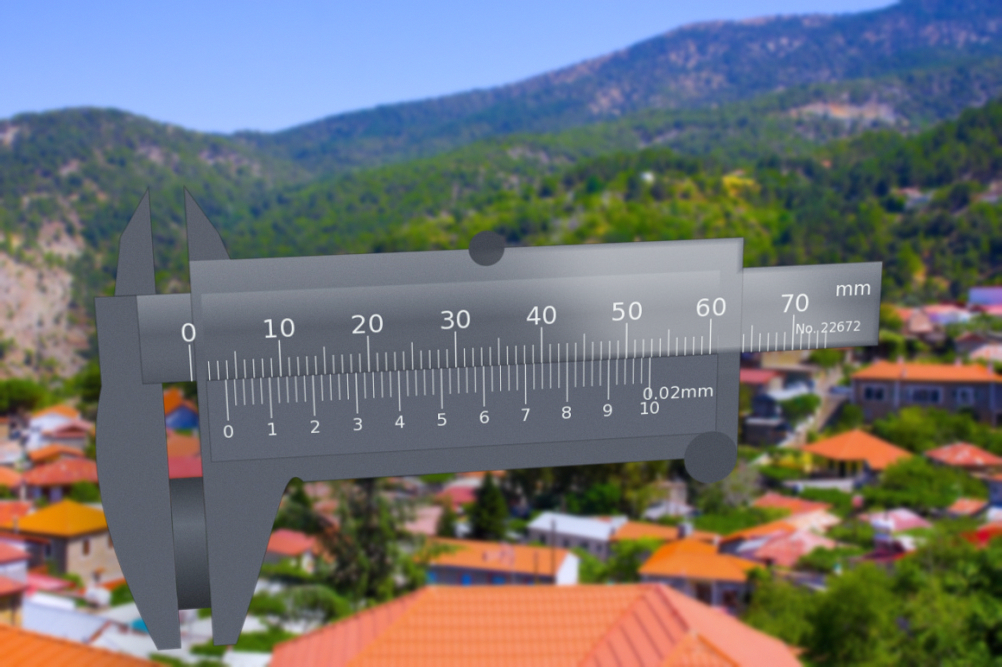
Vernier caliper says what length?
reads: 3.8 mm
